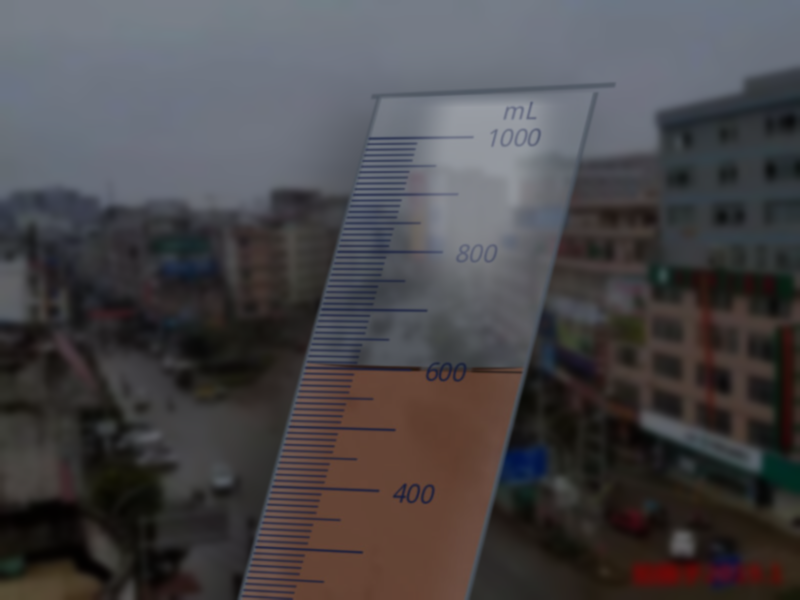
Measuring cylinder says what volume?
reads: 600 mL
